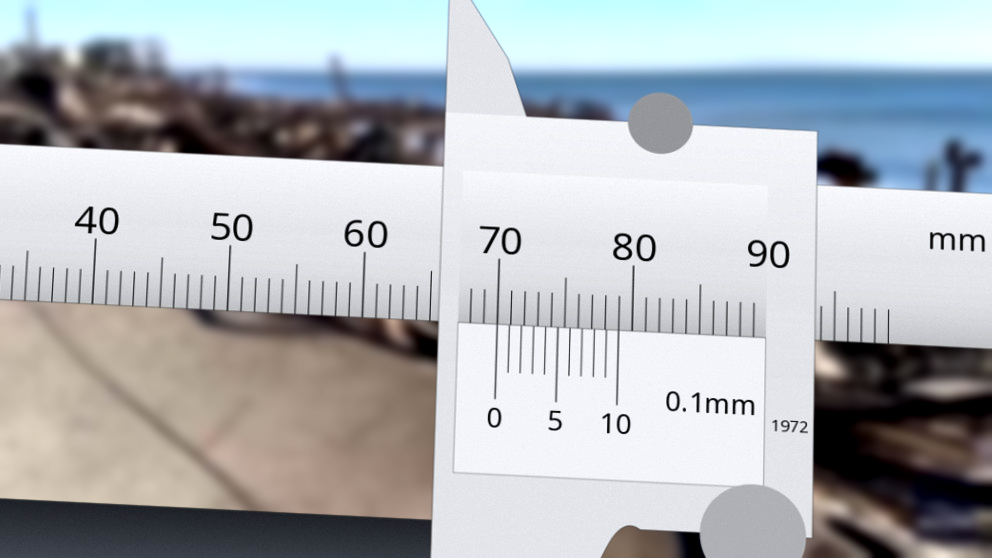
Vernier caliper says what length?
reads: 70.0 mm
